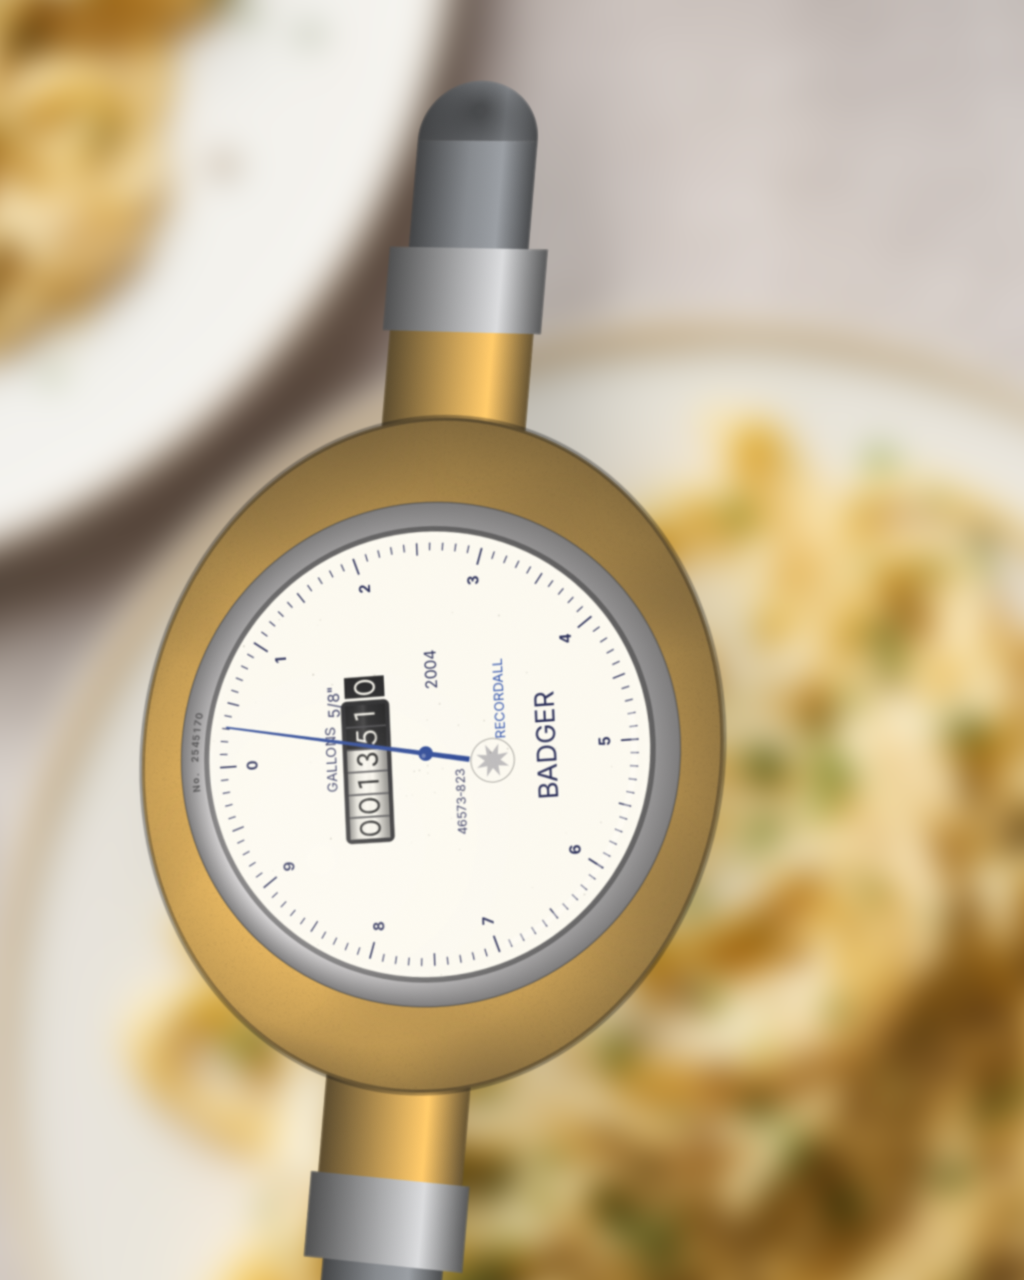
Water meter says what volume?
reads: 13510.3 gal
